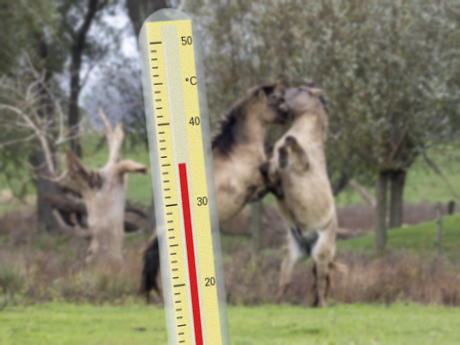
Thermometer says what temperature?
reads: 35 °C
